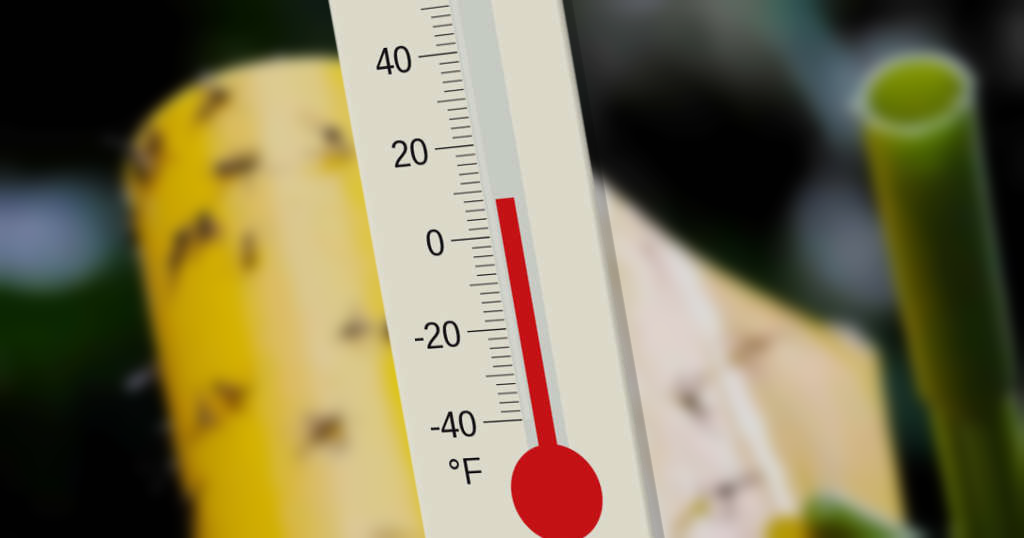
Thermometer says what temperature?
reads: 8 °F
